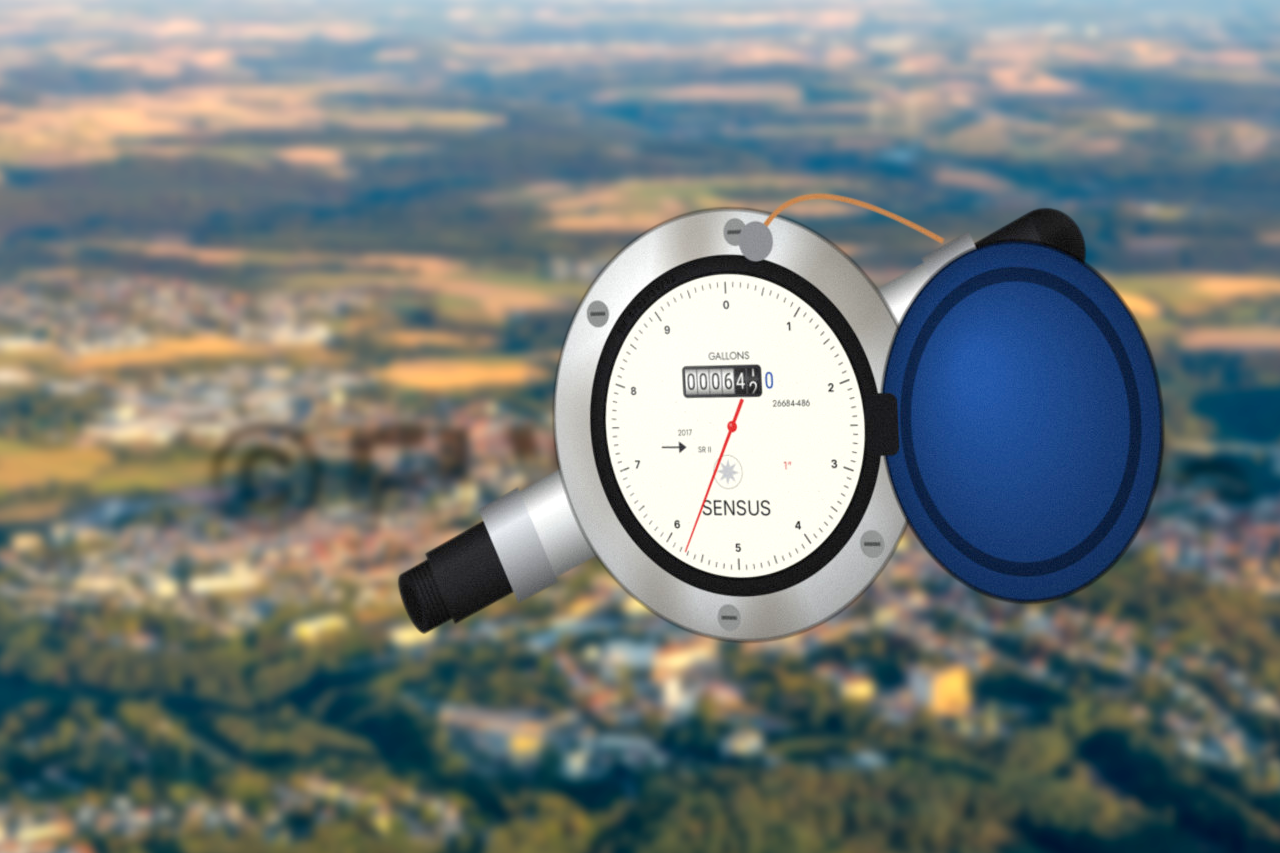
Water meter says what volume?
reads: 6415.7 gal
